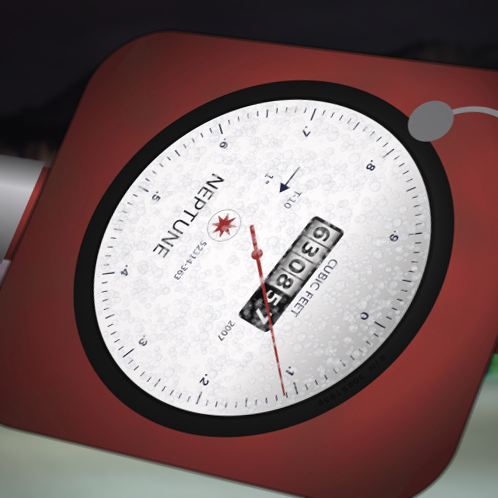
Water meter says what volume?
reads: 630857.11 ft³
